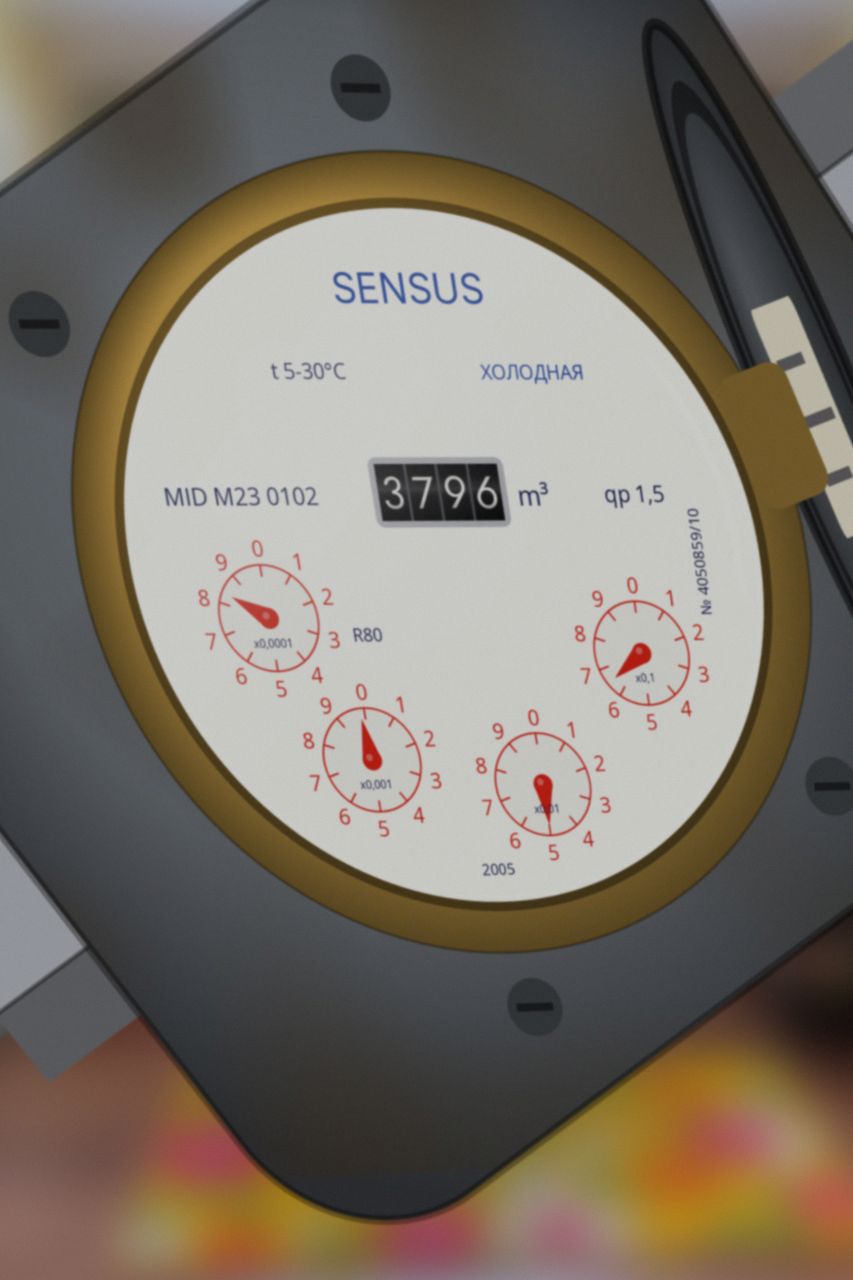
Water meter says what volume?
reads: 3796.6498 m³
